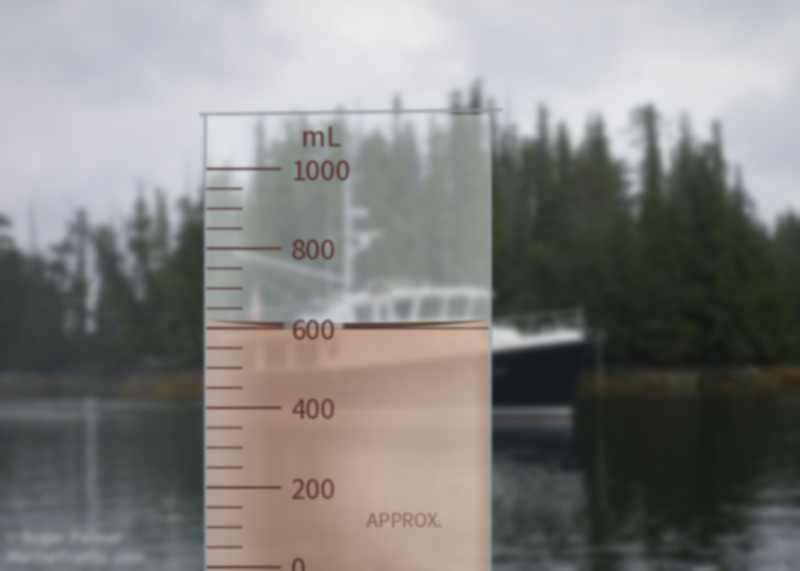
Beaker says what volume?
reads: 600 mL
